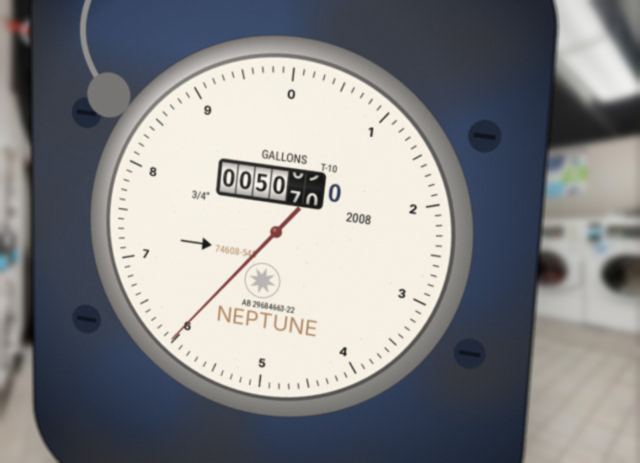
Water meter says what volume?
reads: 50696.0 gal
